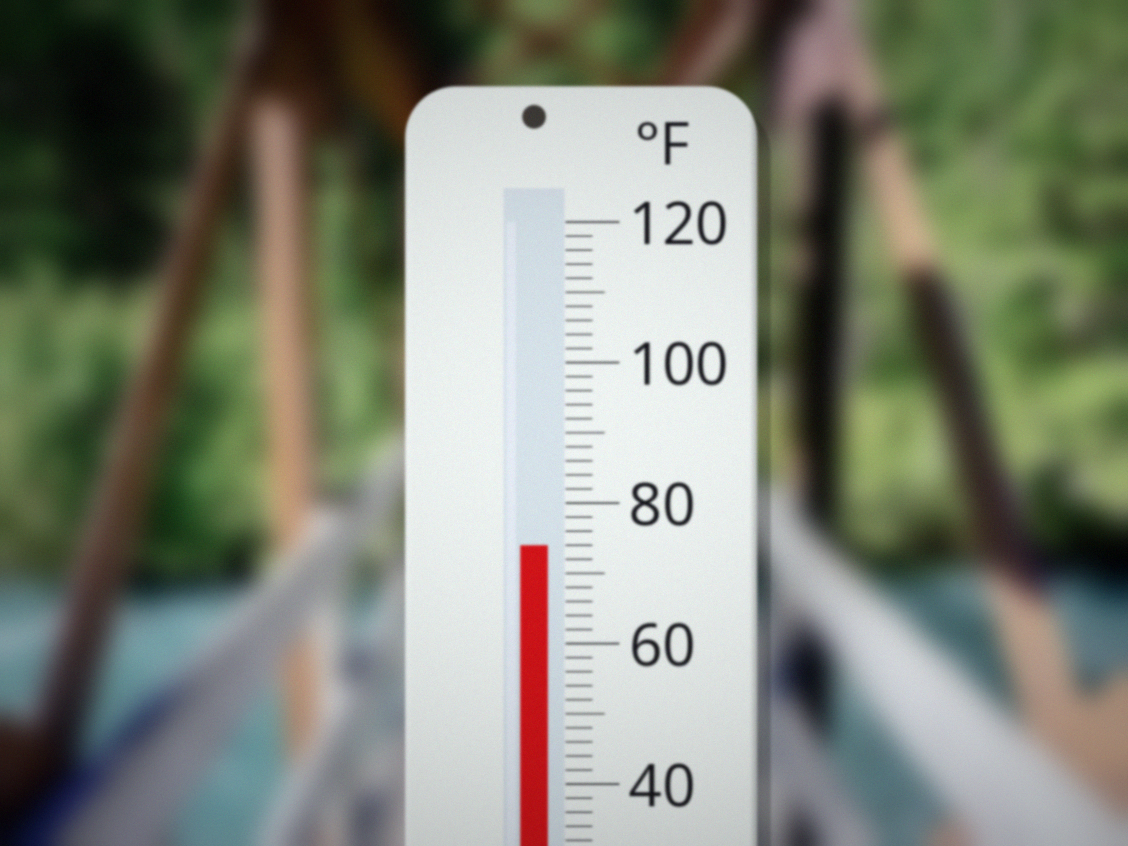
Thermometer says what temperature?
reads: 74 °F
